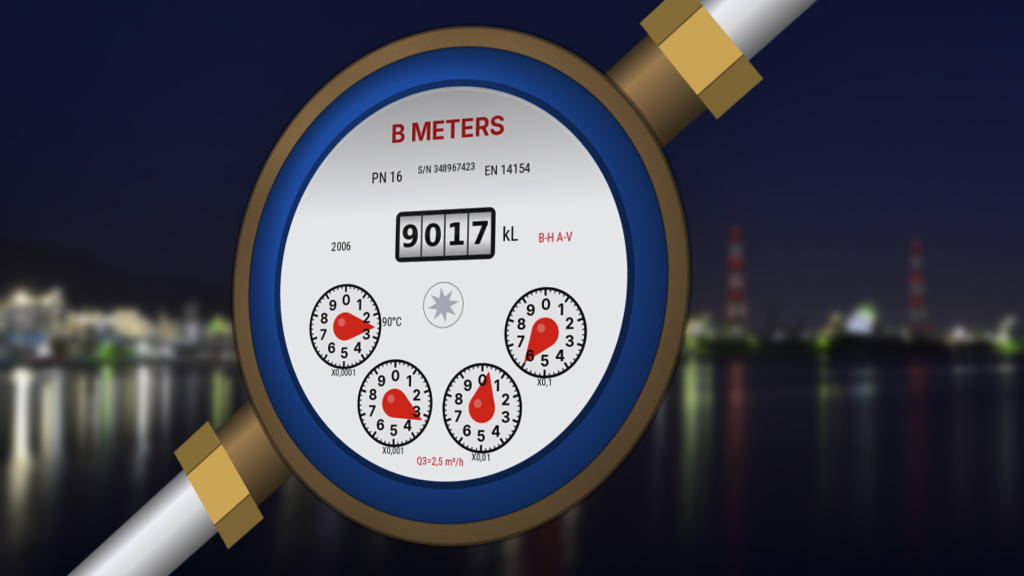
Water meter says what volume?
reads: 9017.6032 kL
